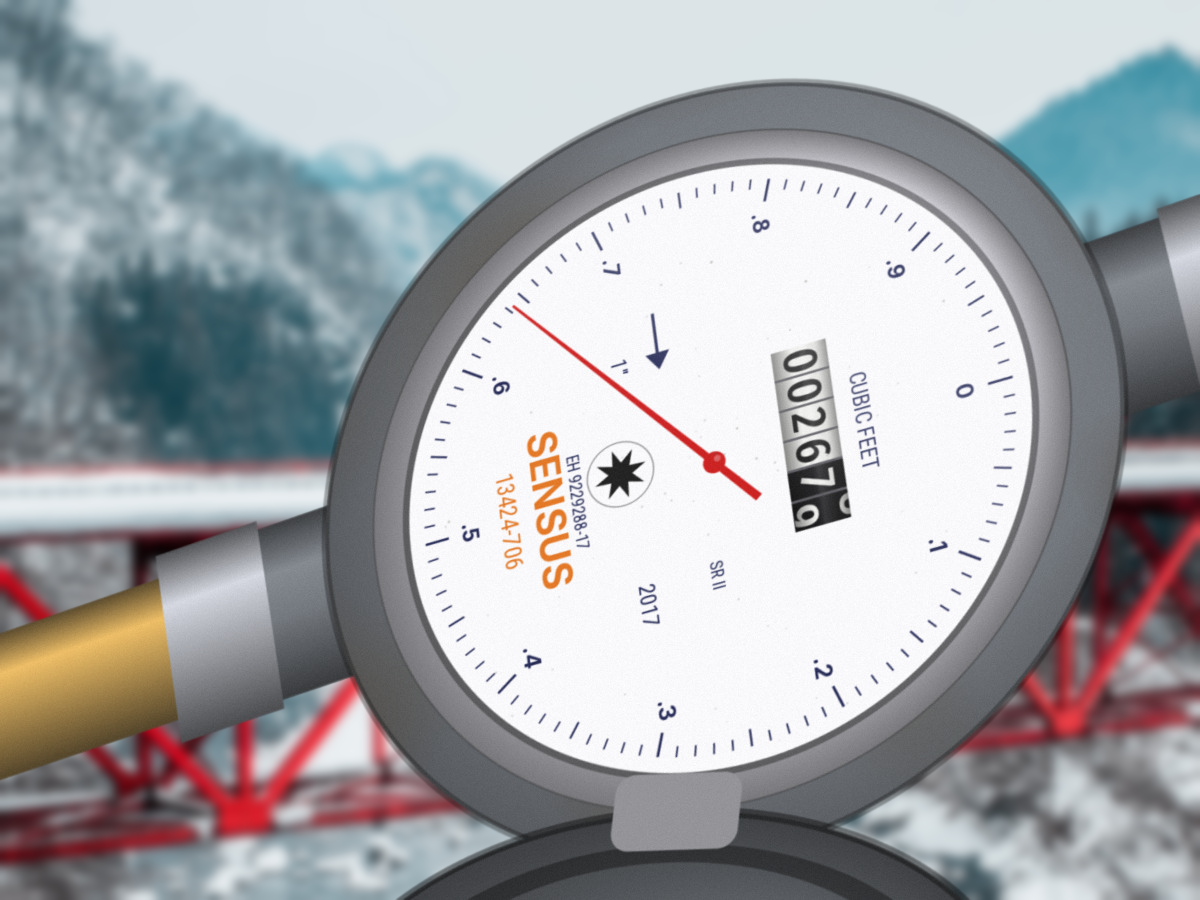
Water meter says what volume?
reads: 2678.64 ft³
